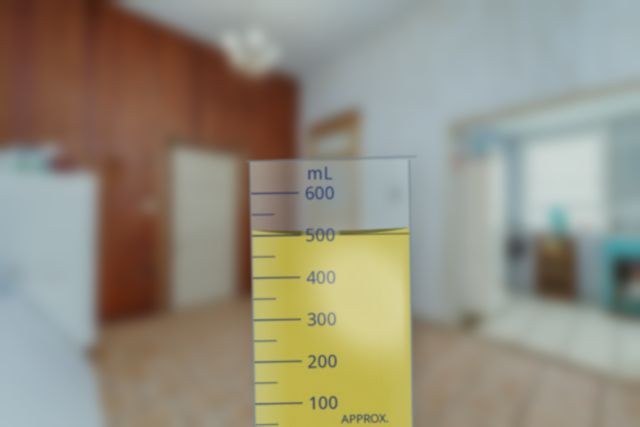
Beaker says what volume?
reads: 500 mL
